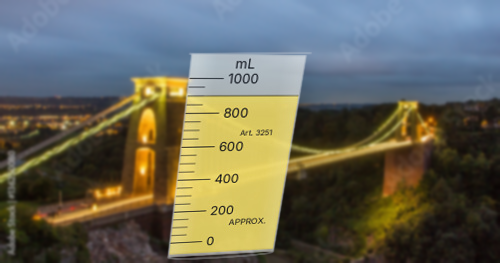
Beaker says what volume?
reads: 900 mL
